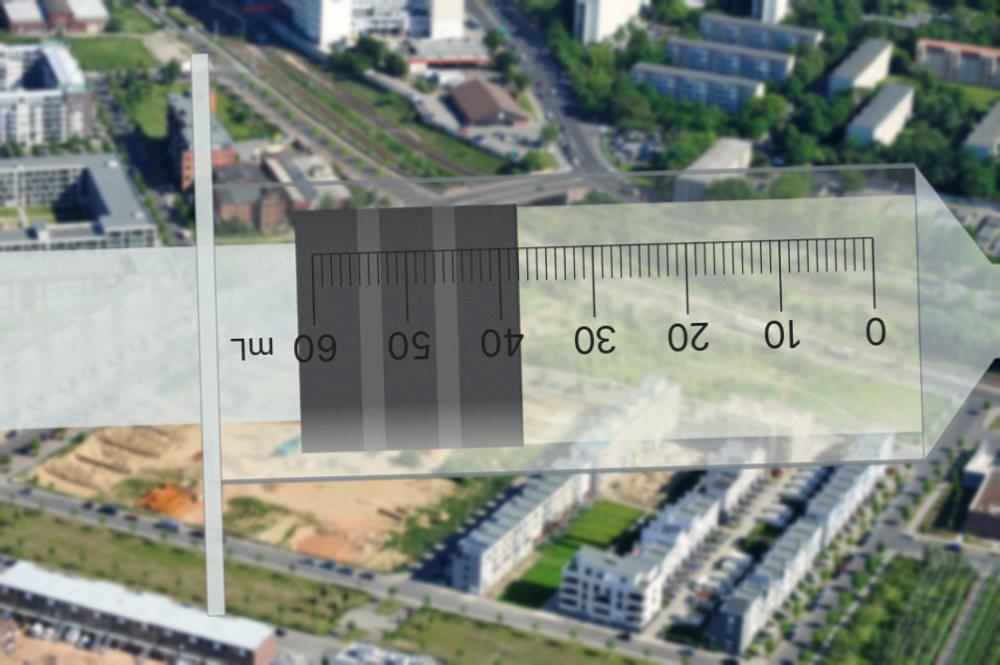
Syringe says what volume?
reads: 38 mL
